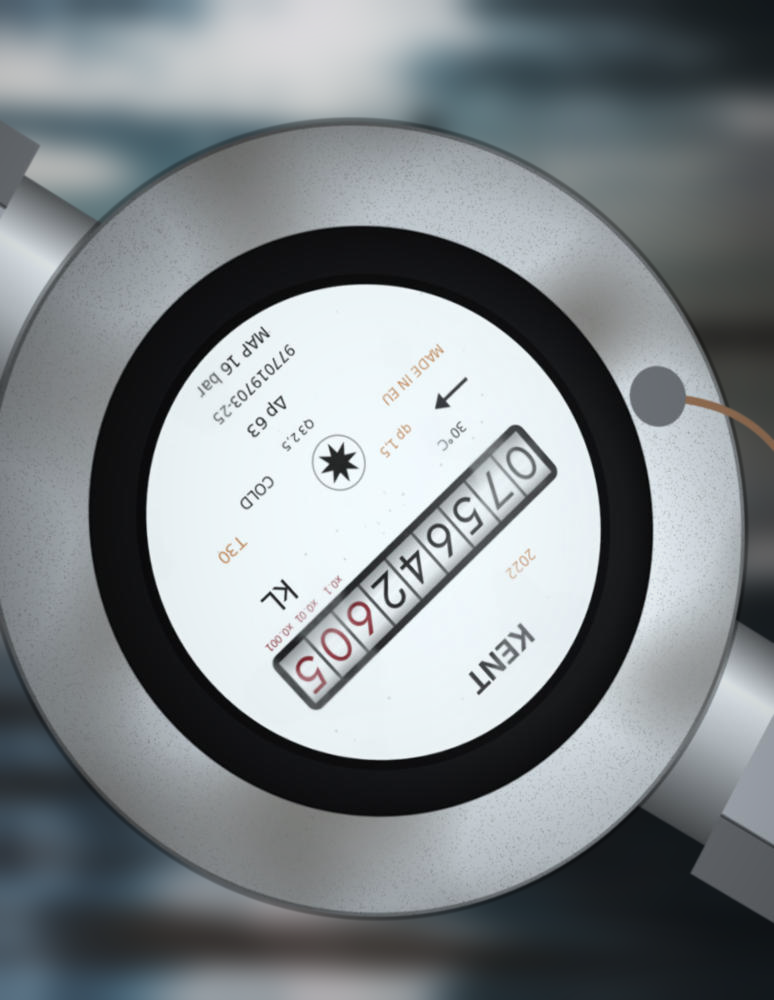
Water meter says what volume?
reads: 75642.605 kL
